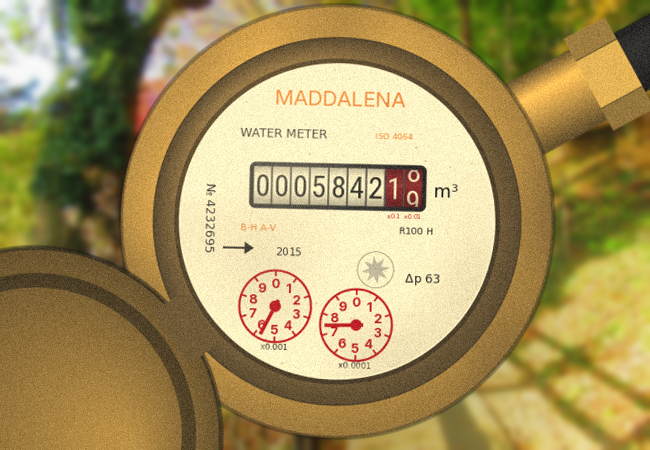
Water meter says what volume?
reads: 5842.1857 m³
